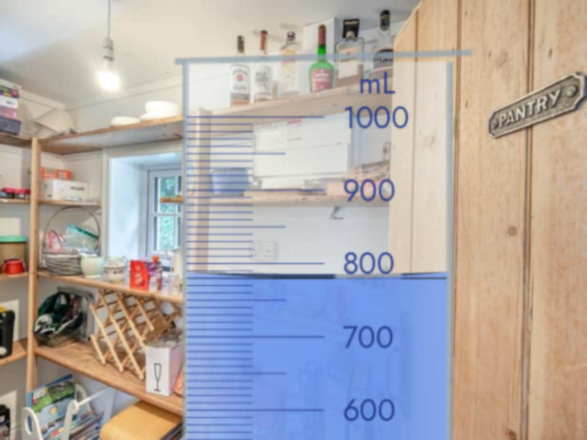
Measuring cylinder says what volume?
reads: 780 mL
